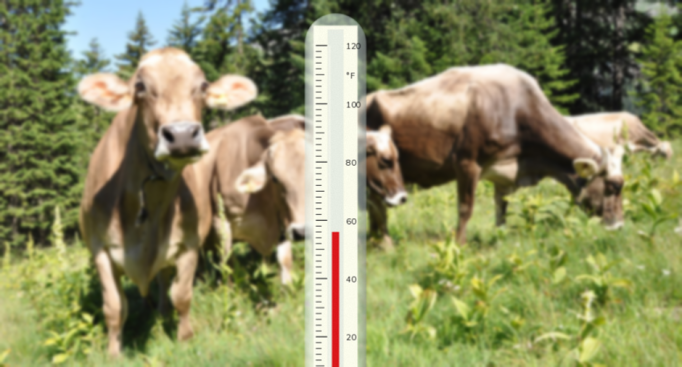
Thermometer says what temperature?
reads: 56 °F
